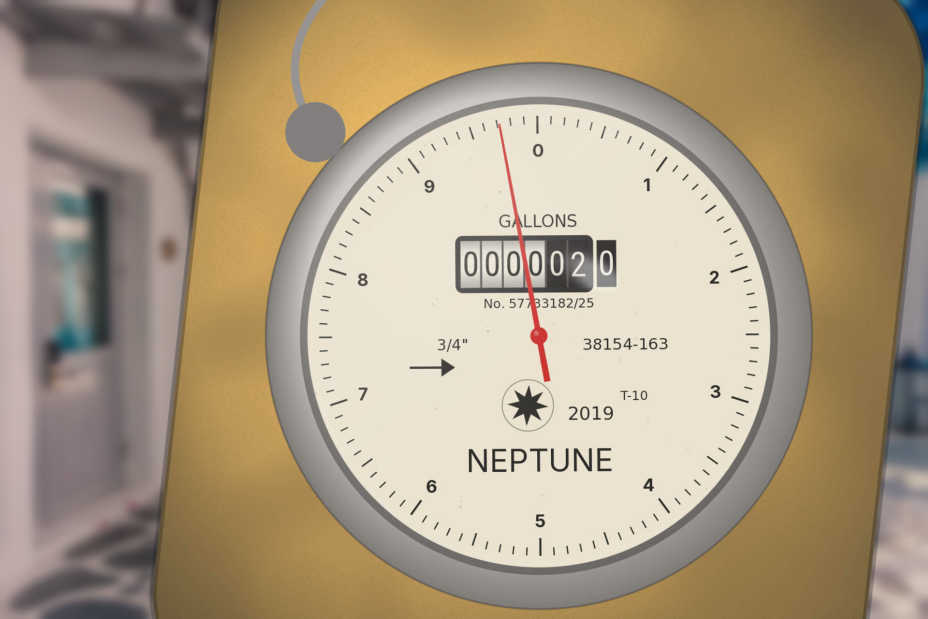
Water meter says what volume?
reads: 19.7 gal
